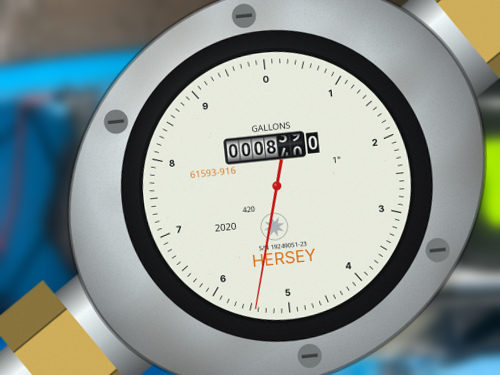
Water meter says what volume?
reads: 8395.4 gal
